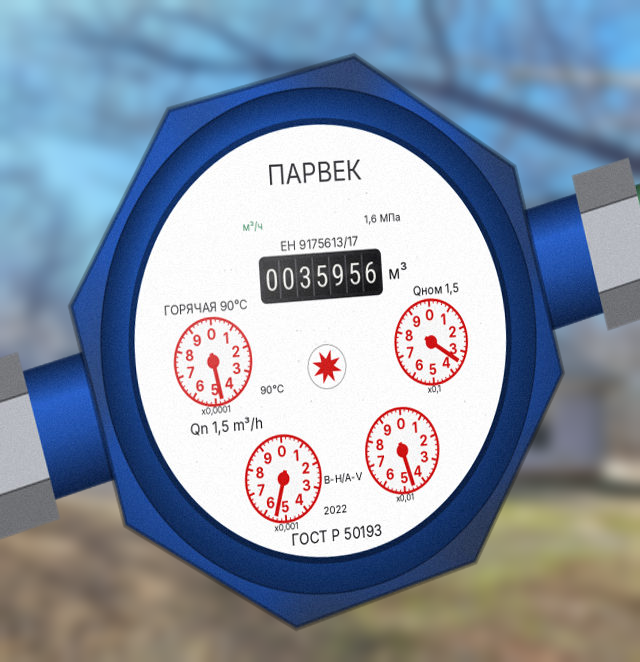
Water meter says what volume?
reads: 35956.3454 m³
